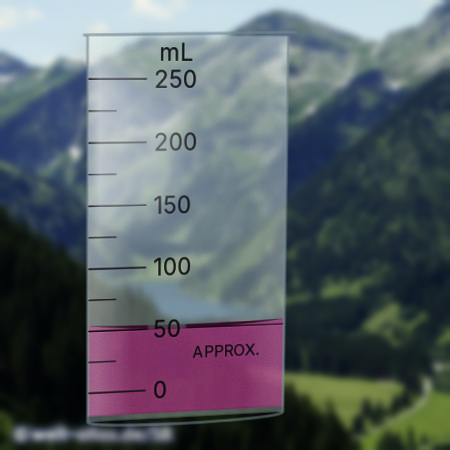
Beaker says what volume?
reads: 50 mL
